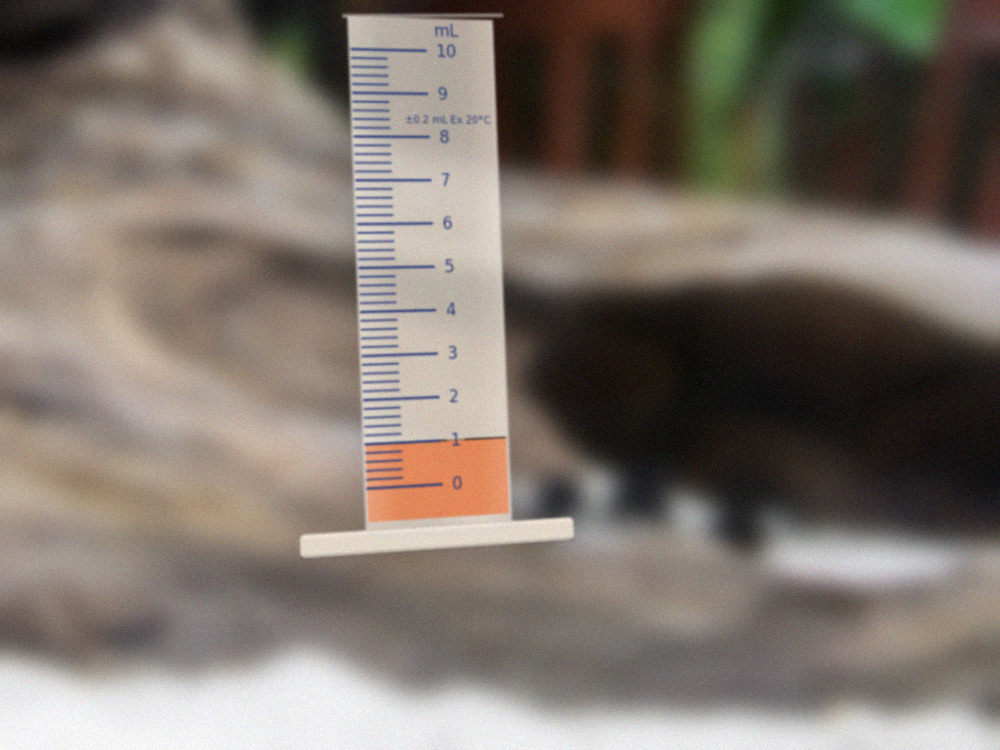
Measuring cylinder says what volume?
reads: 1 mL
